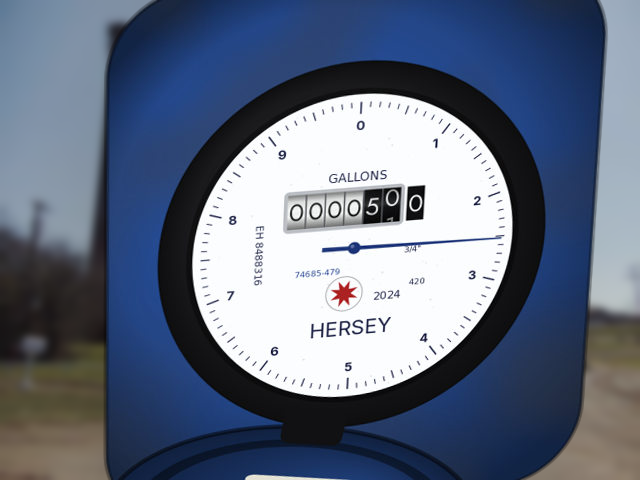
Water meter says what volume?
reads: 502.5 gal
